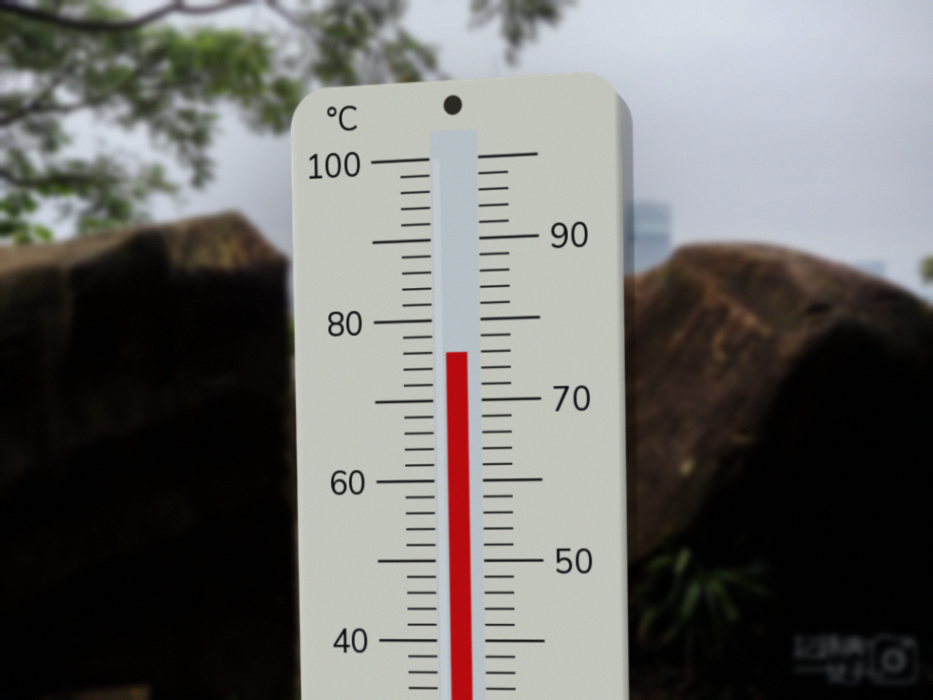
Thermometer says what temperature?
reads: 76 °C
